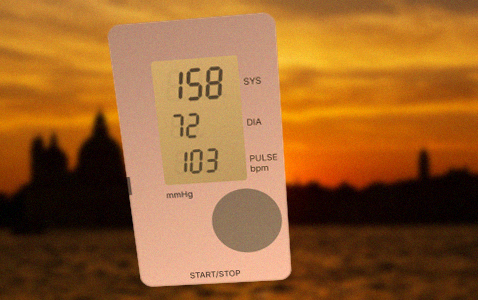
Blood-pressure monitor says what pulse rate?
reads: 103 bpm
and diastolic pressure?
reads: 72 mmHg
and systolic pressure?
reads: 158 mmHg
